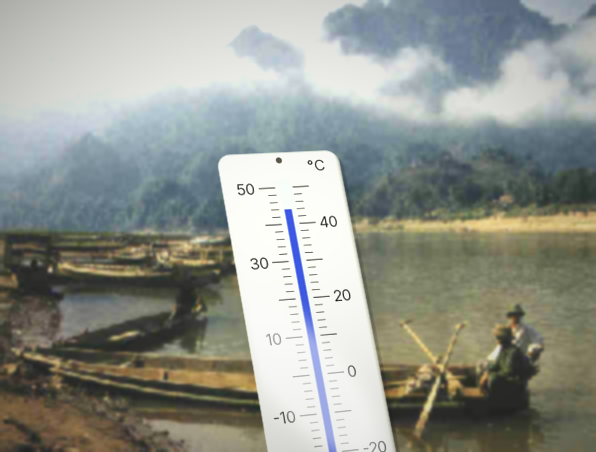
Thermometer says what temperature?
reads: 44 °C
